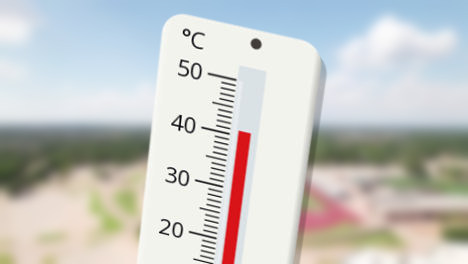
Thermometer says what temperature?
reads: 41 °C
